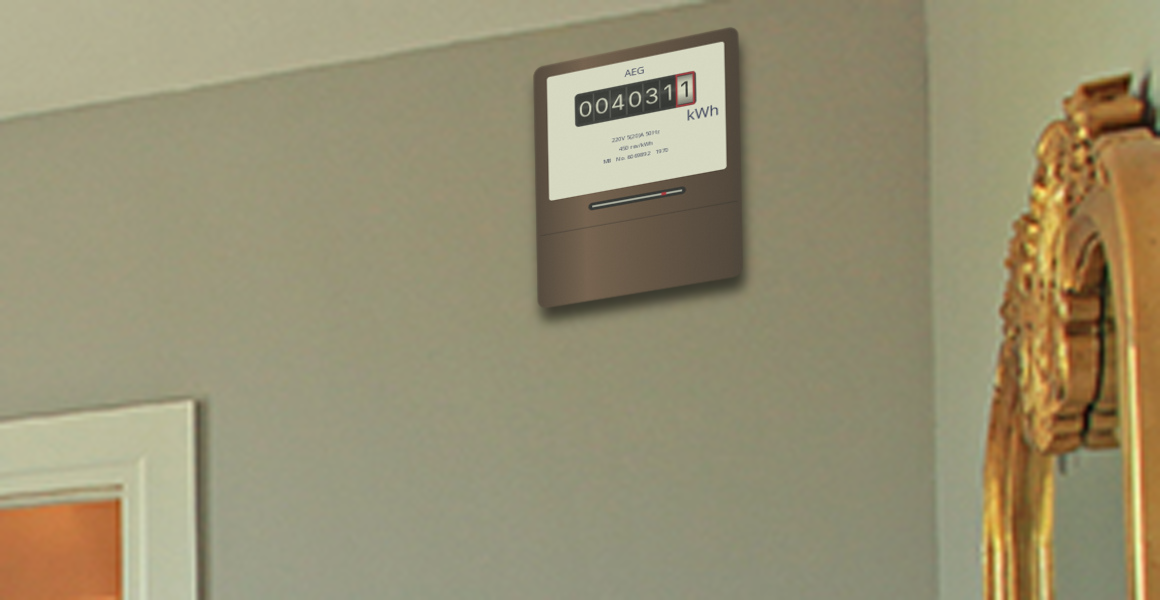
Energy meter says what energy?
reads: 4031.1 kWh
